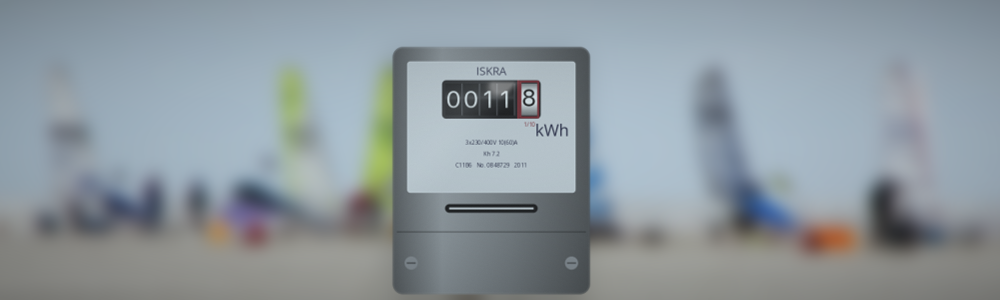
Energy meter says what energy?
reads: 11.8 kWh
